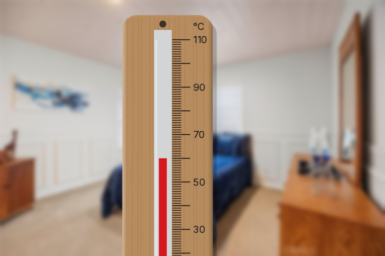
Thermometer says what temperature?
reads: 60 °C
